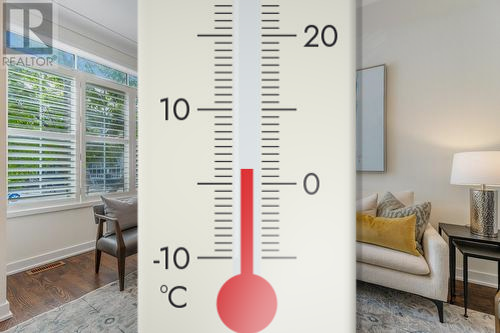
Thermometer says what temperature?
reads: 2 °C
